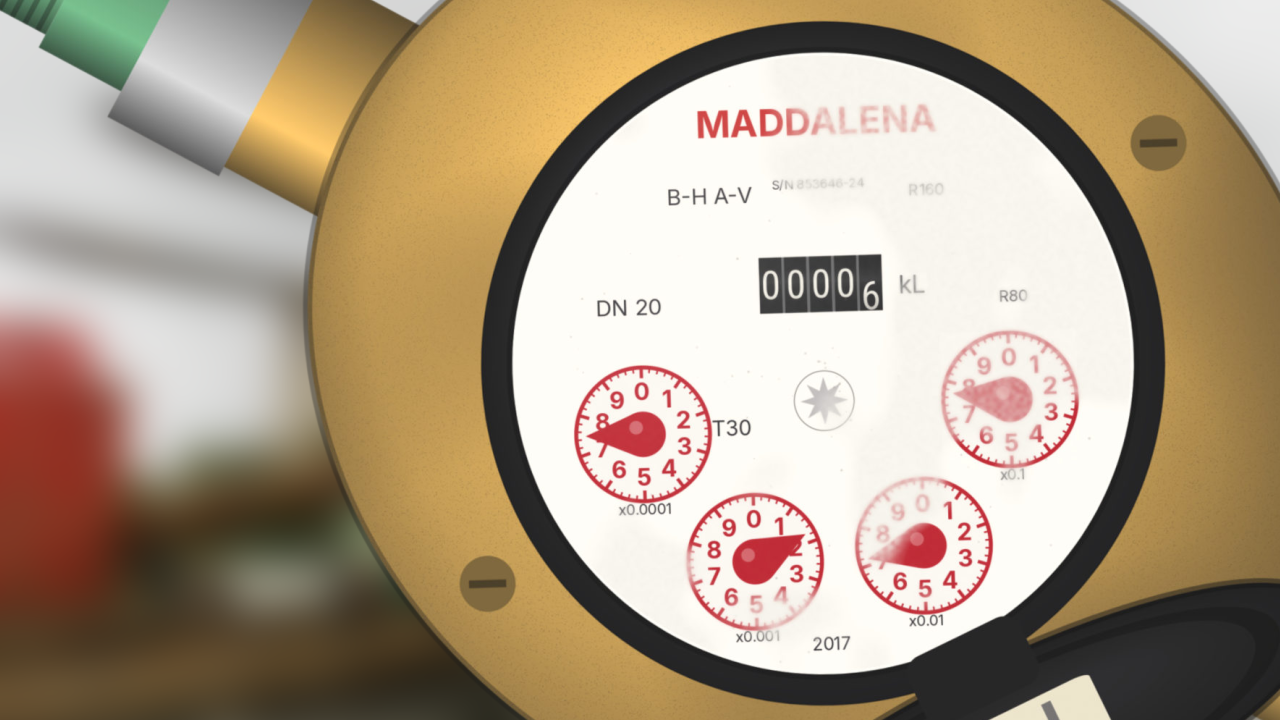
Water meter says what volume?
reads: 5.7717 kL
